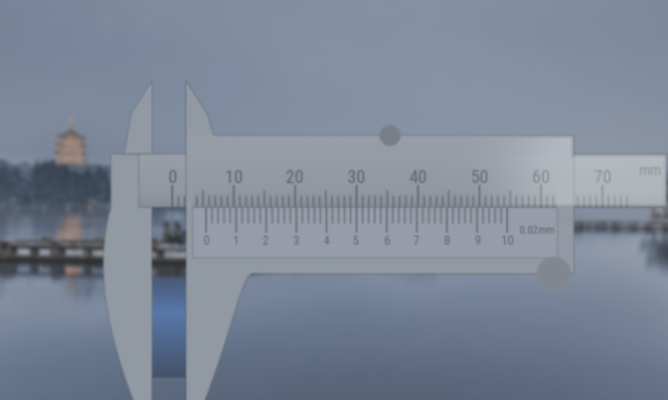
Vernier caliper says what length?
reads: 5.5 mm
